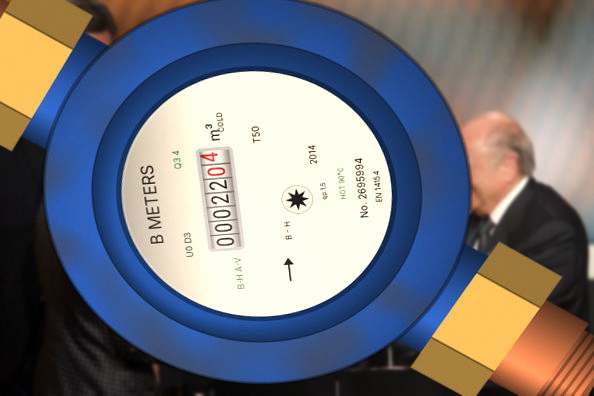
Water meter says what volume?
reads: 22.04 m³
